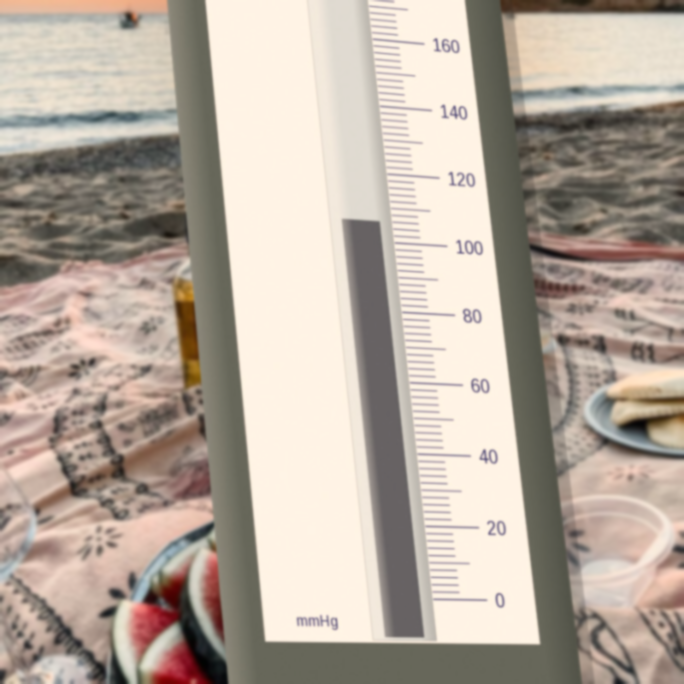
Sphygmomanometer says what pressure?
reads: 106 mmHg
